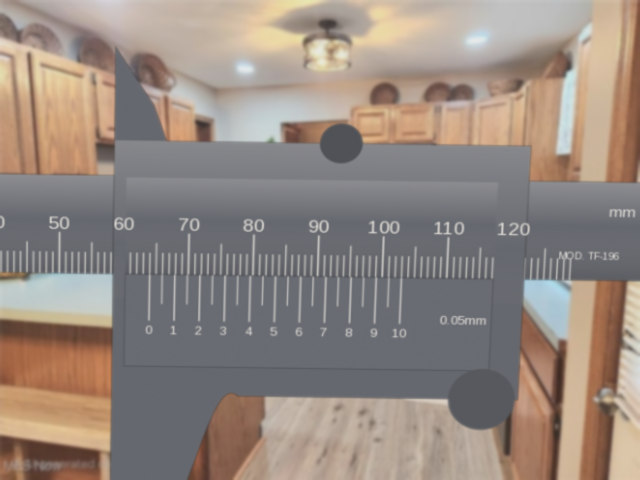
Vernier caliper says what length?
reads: 64.0 mm
